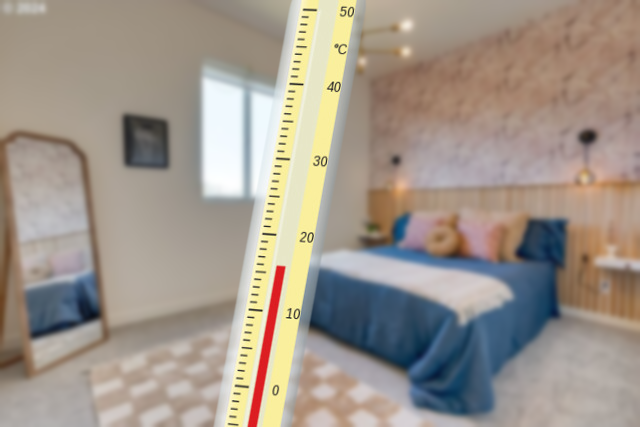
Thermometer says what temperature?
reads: 16 °C
